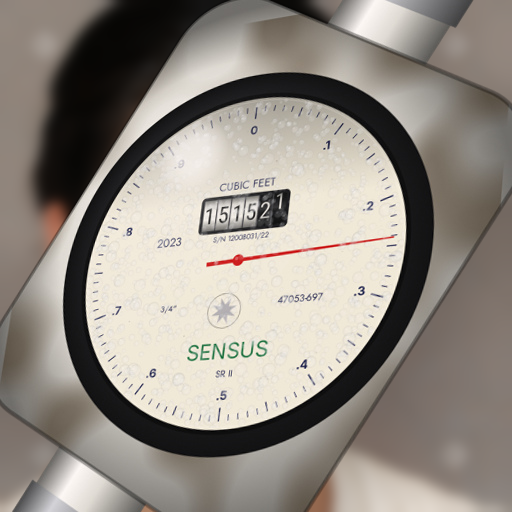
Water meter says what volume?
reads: 151521.24 ft³
